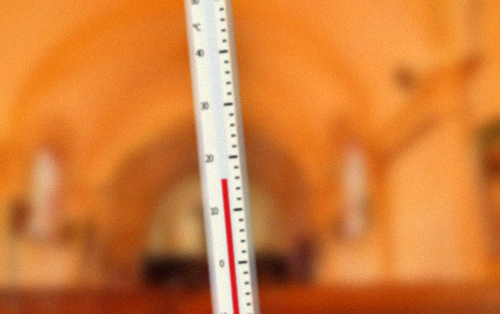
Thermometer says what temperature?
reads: 16 °C
